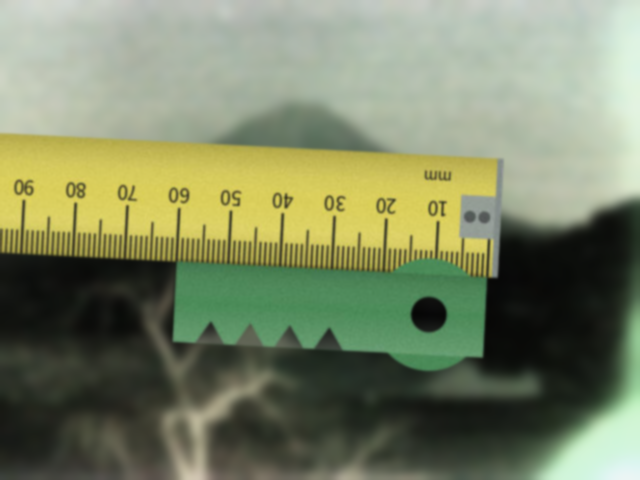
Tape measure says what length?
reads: 60 mm
